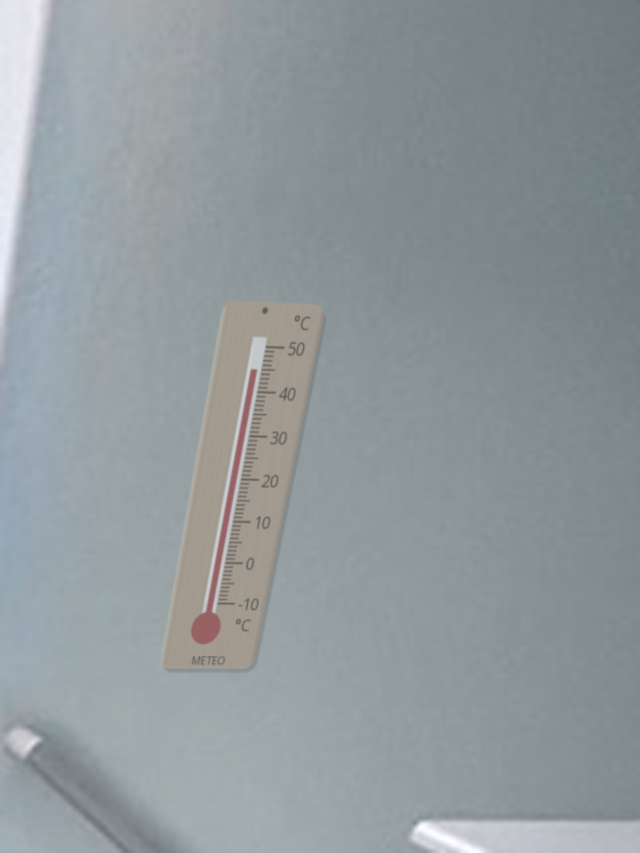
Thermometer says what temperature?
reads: 45 °C
